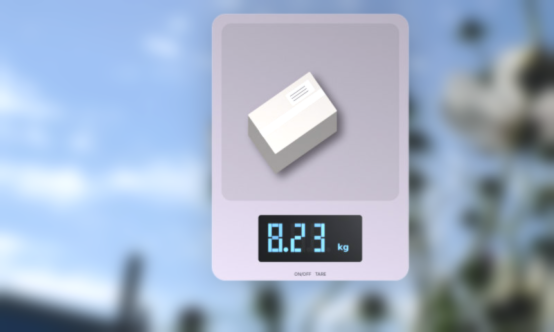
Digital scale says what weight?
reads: 8.23 kg
